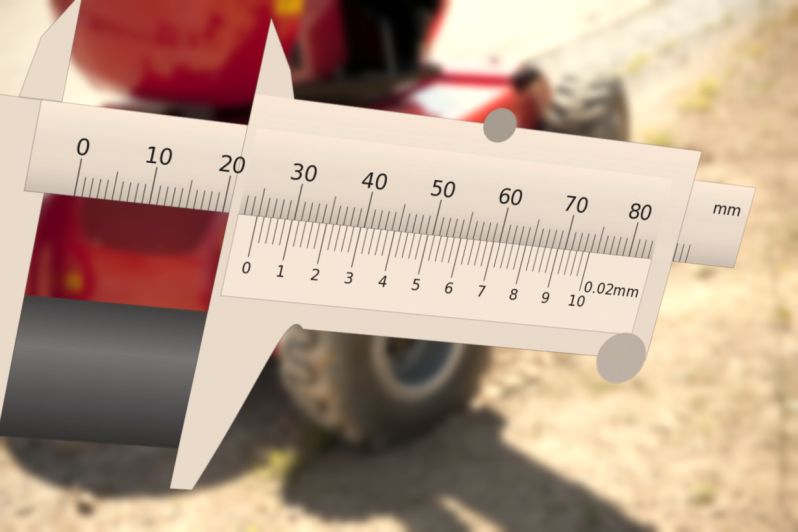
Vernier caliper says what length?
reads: 24.8 mm
